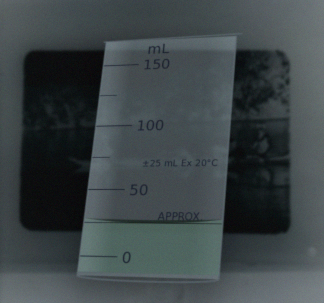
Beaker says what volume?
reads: 25 mL
